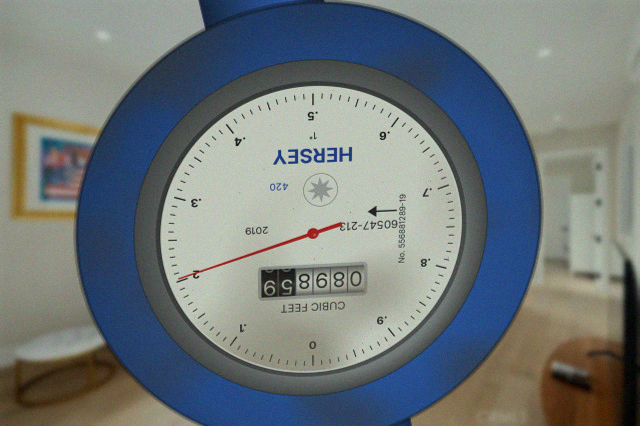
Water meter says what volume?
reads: 89859.20 ft³
